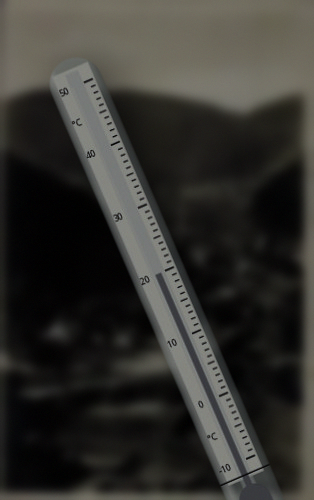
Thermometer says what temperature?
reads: 20 °C
